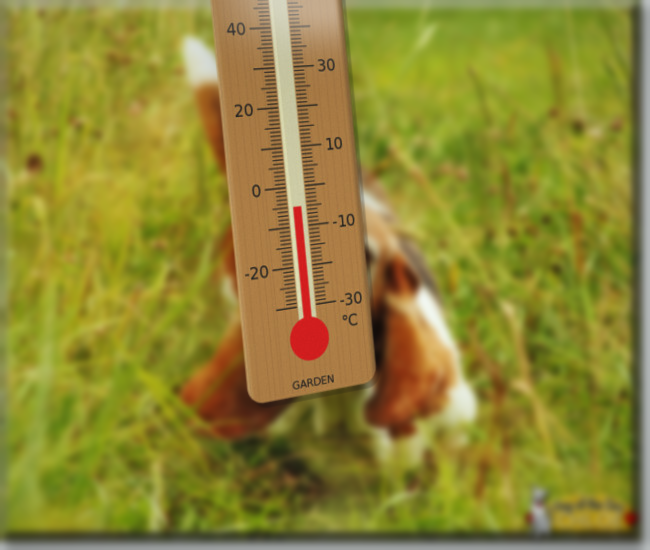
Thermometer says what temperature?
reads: -5 °C
